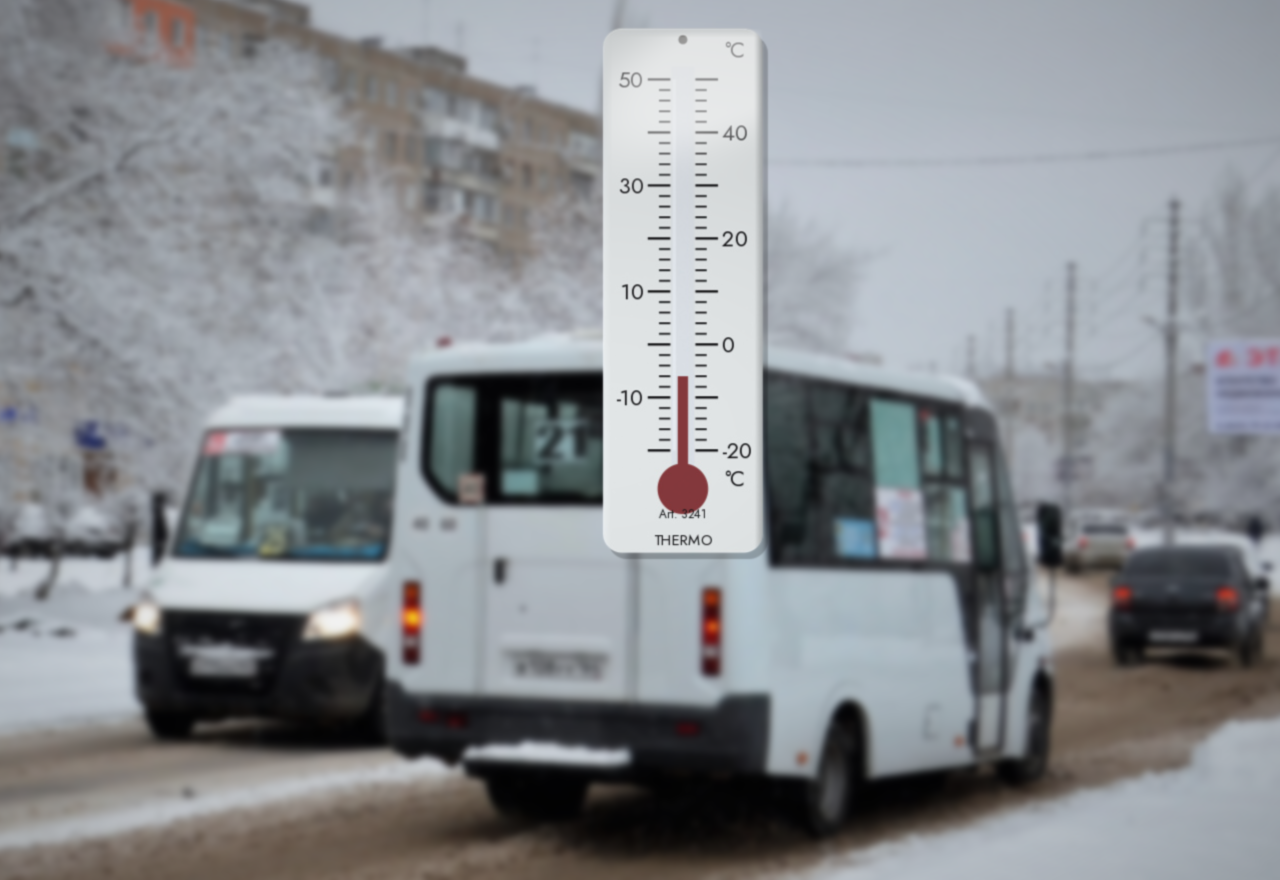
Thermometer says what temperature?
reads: -6 °C
